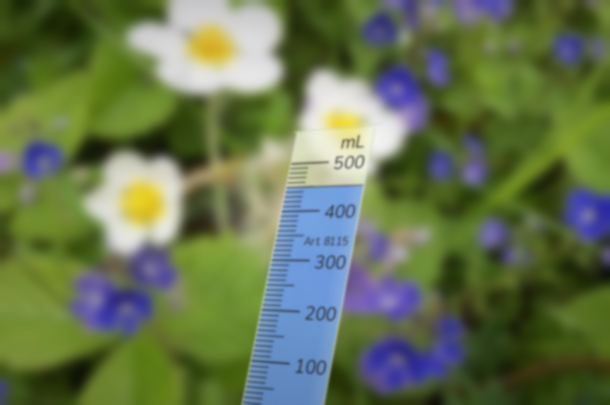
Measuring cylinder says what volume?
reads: 450 mL
